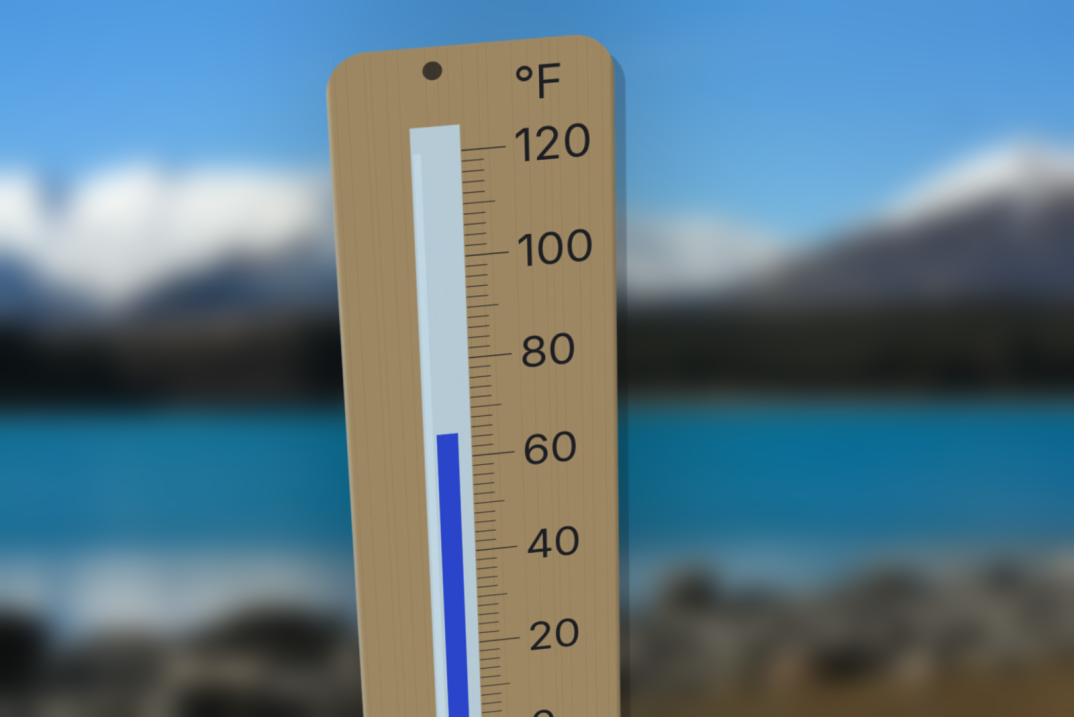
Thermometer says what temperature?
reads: 65 °F
